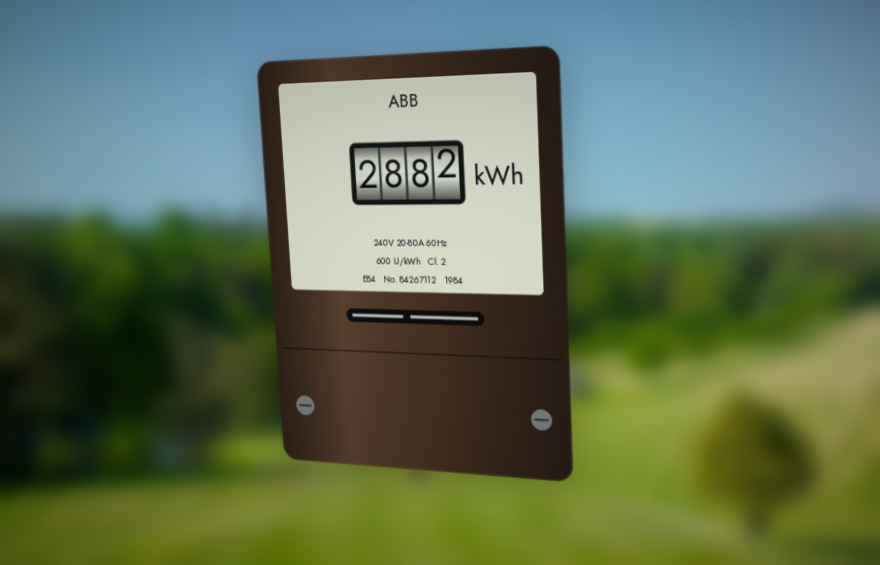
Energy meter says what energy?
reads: 2882 kWh
